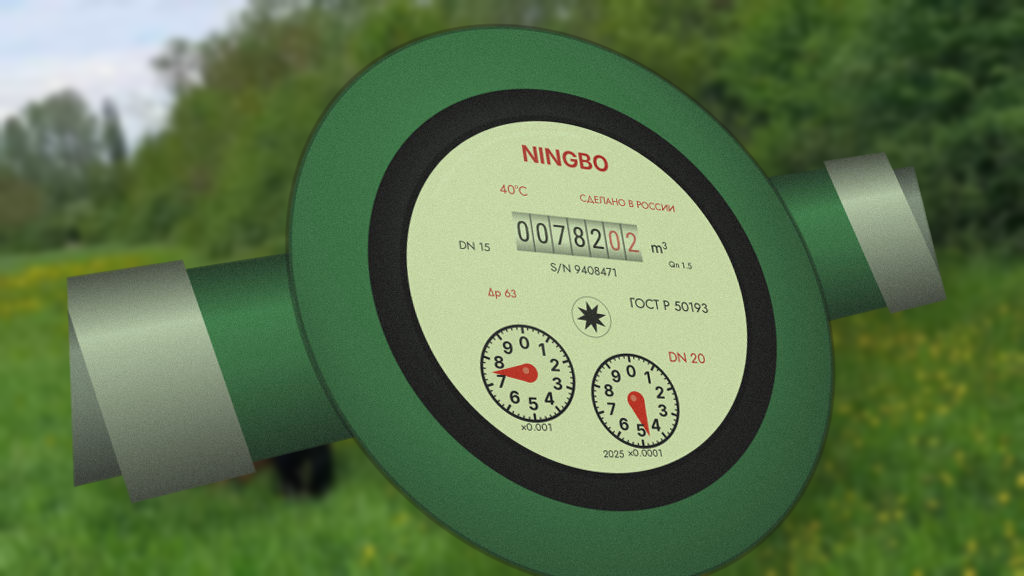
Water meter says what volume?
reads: 782.0274 m³
